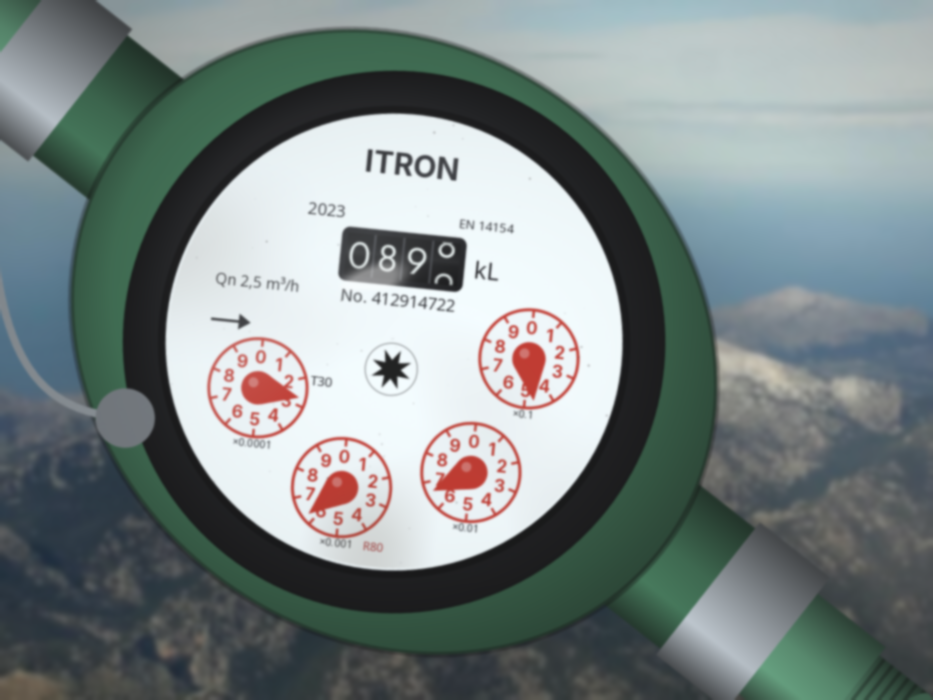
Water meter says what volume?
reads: 898.4662 kL
